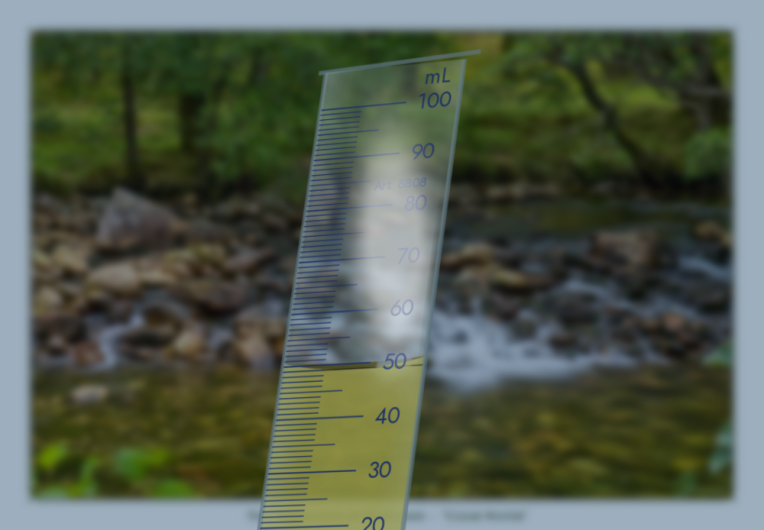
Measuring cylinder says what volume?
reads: 49 mL
